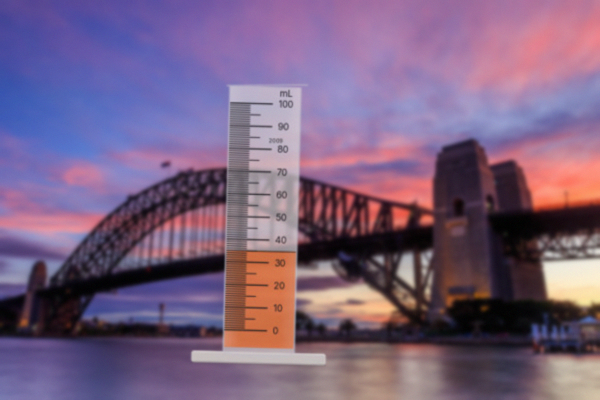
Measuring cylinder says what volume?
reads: 35 mL
